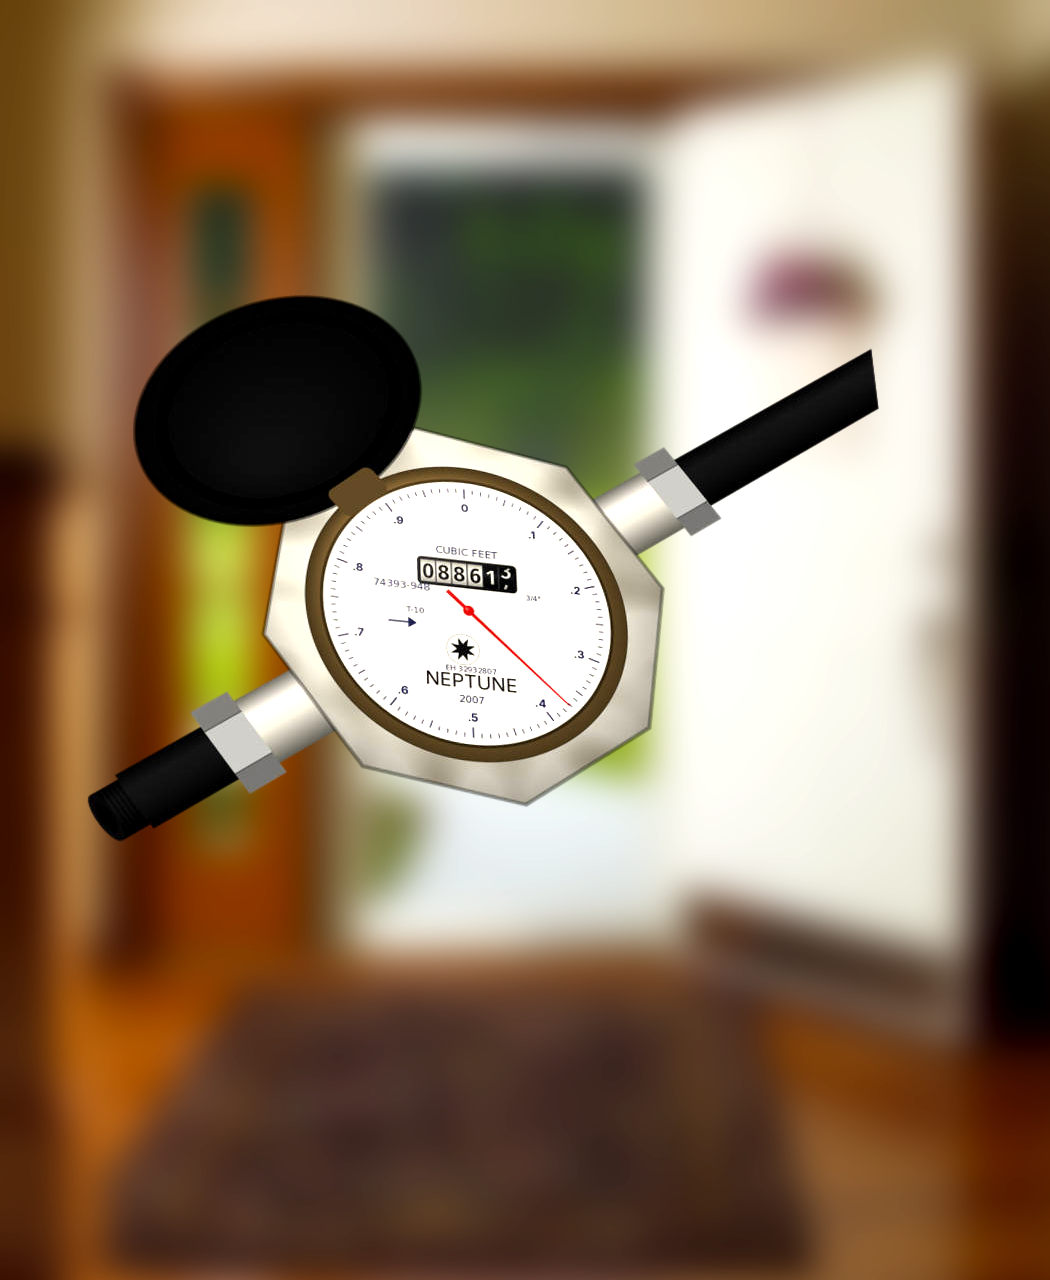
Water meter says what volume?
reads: 88613.37 ft³
